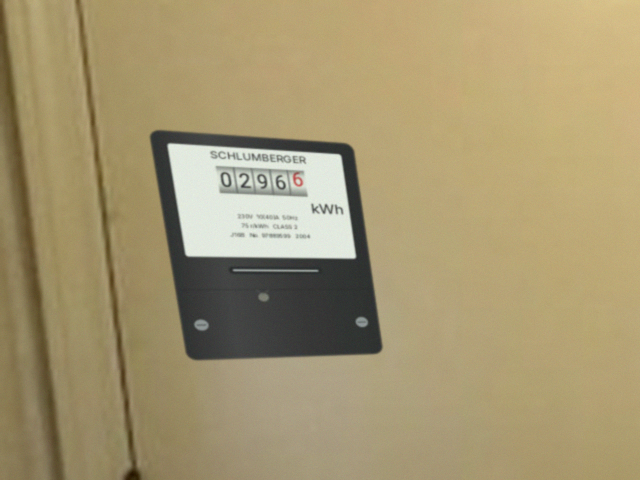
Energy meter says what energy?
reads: 296.6 kWh
